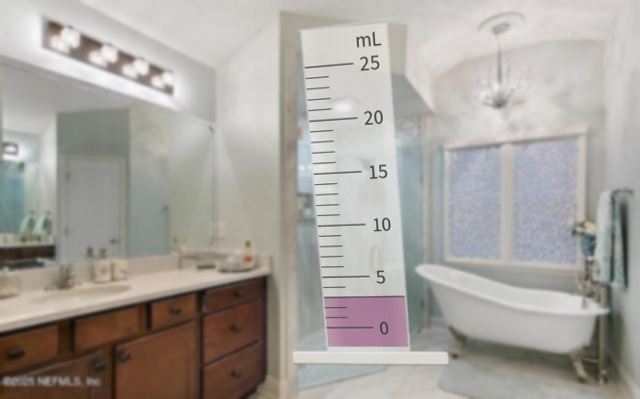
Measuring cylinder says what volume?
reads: 3 mL
